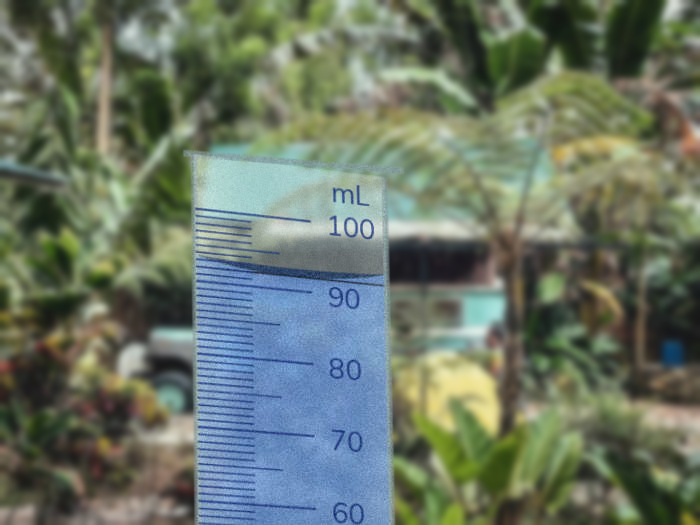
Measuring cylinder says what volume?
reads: 92 mL
